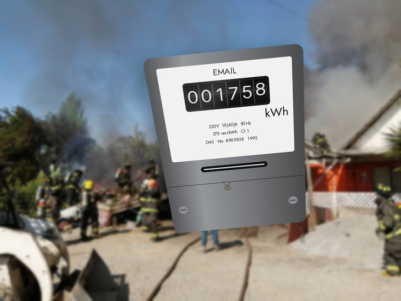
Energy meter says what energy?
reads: 1758 kWh
